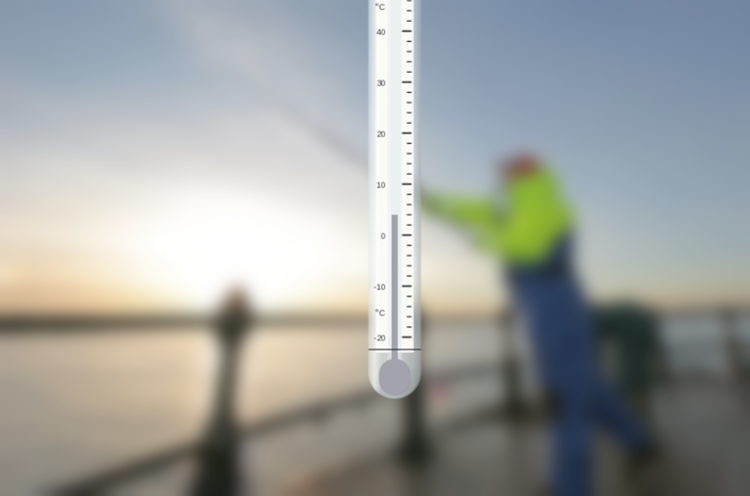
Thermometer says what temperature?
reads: 4 °C
